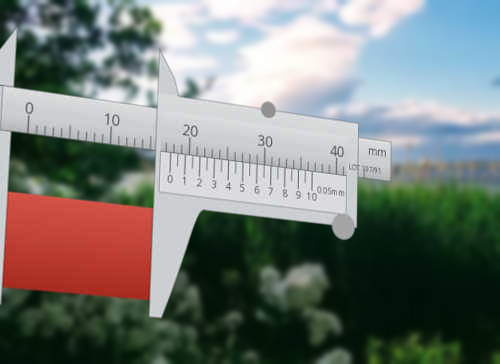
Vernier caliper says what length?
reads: 17.6 mm
